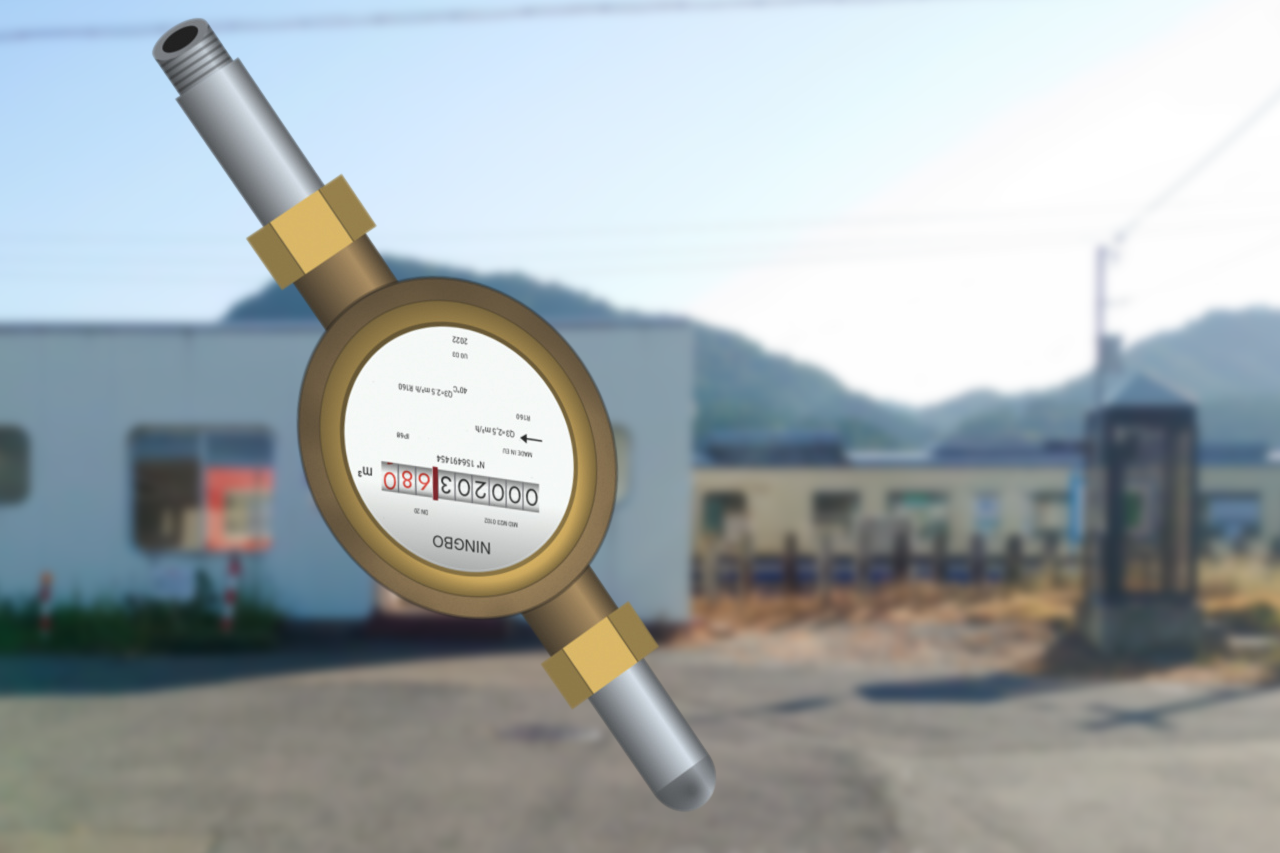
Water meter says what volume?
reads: 203.680 m³
